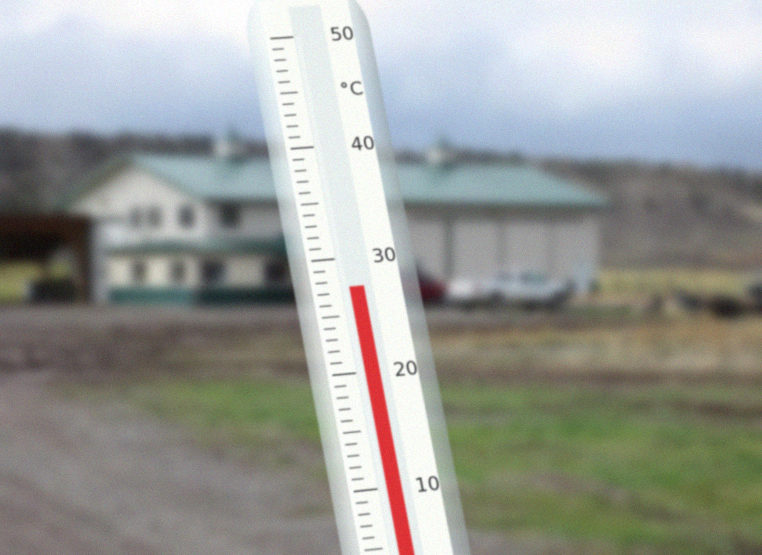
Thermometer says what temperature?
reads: 27.5 °C
